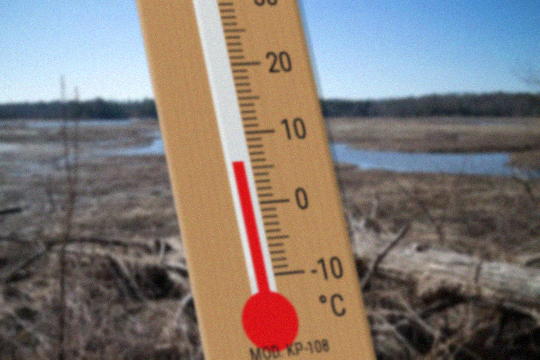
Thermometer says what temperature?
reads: 6 °C
